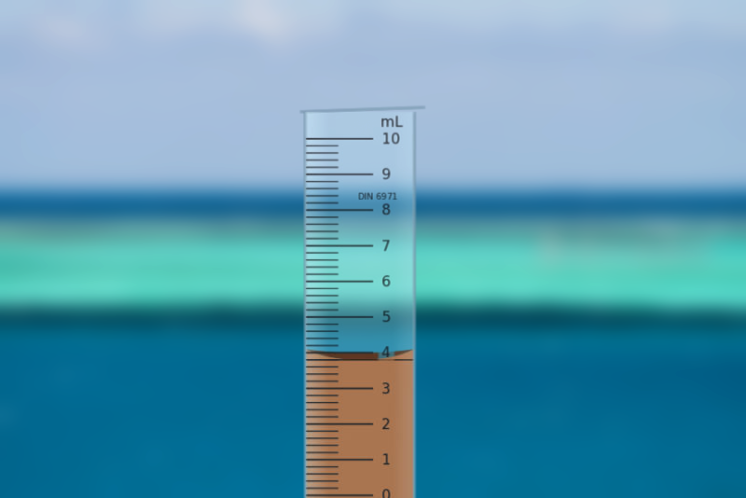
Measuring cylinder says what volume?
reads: 3.8 mL
